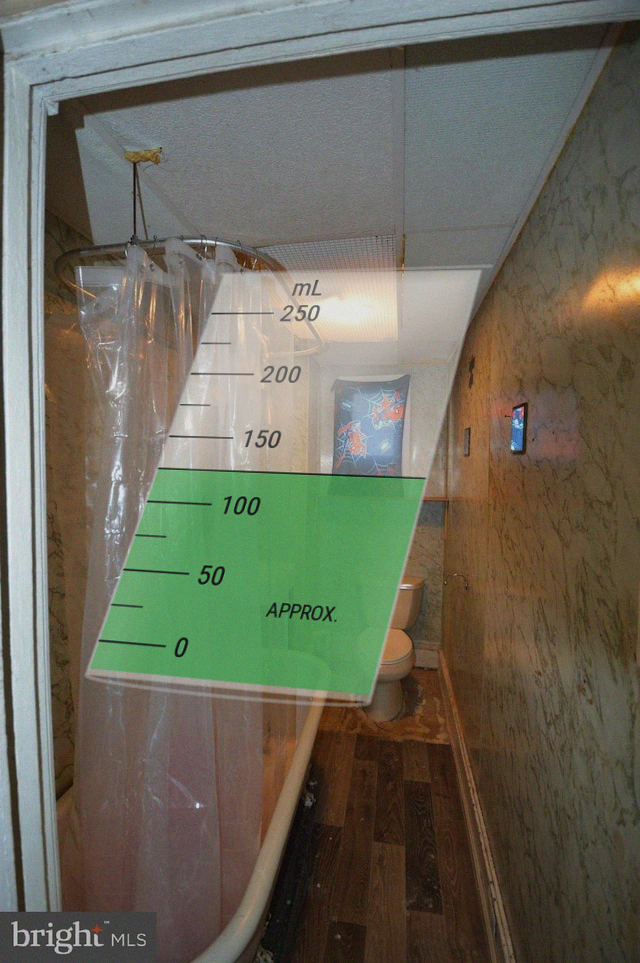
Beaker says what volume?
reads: 125 mL
